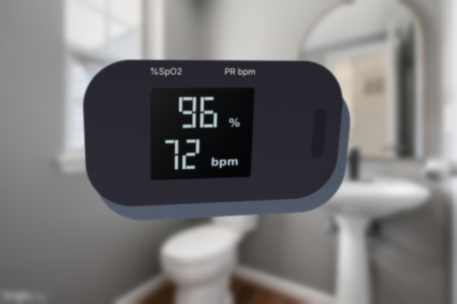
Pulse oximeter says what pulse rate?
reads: 72 bpm
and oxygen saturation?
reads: 96 %
